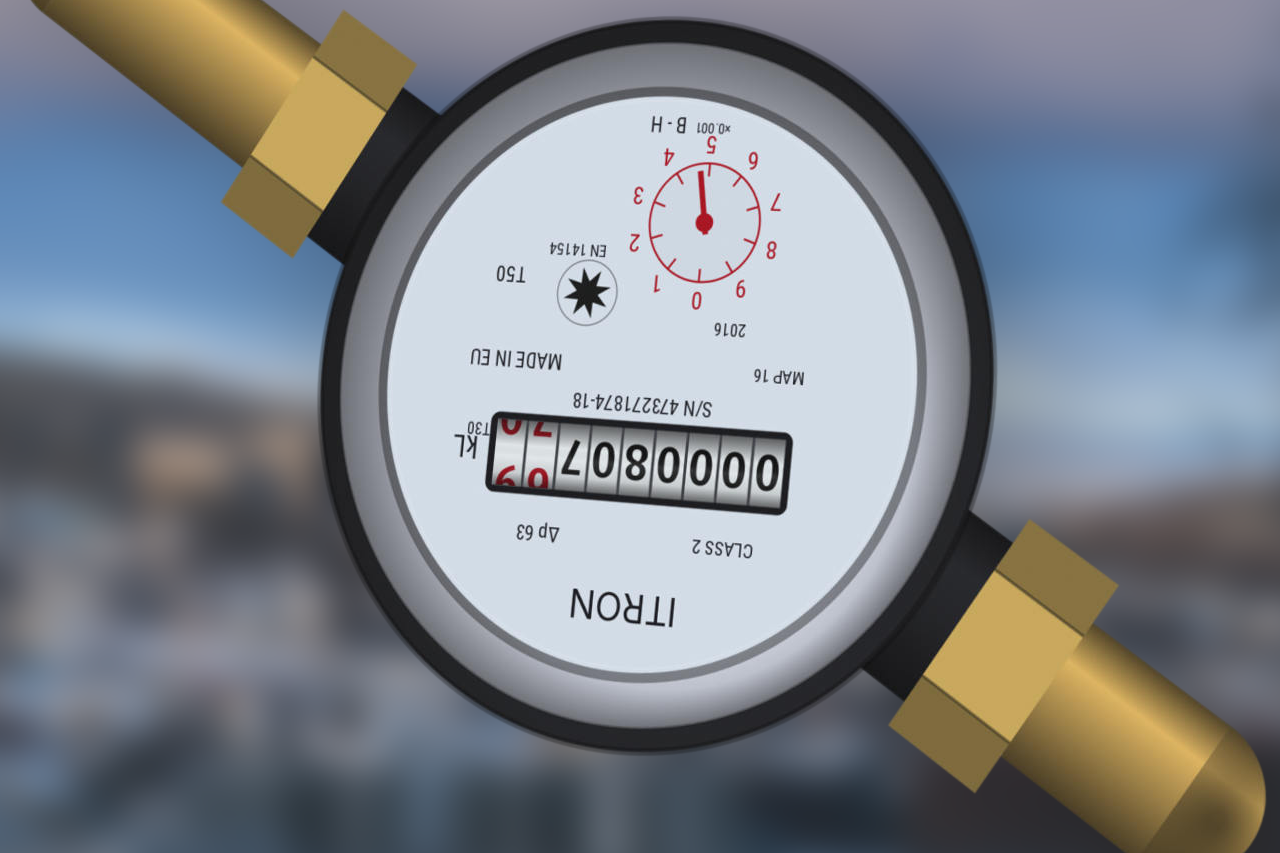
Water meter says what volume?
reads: 807.694 kL
